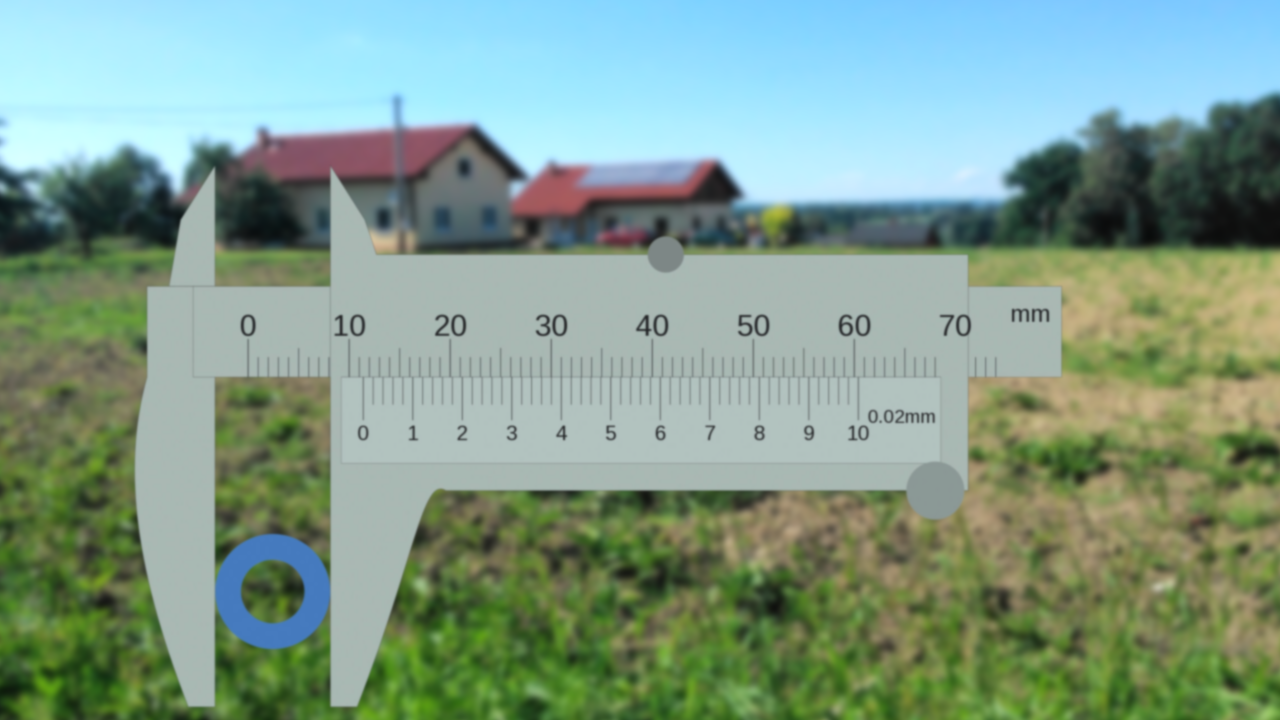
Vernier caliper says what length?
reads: 11.4 mm
